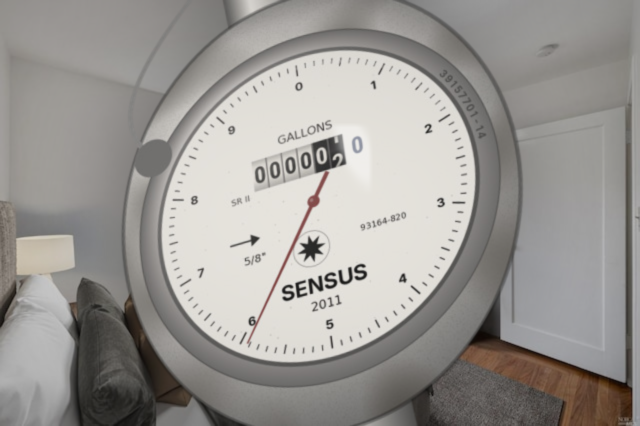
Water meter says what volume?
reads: 15.9 gal
